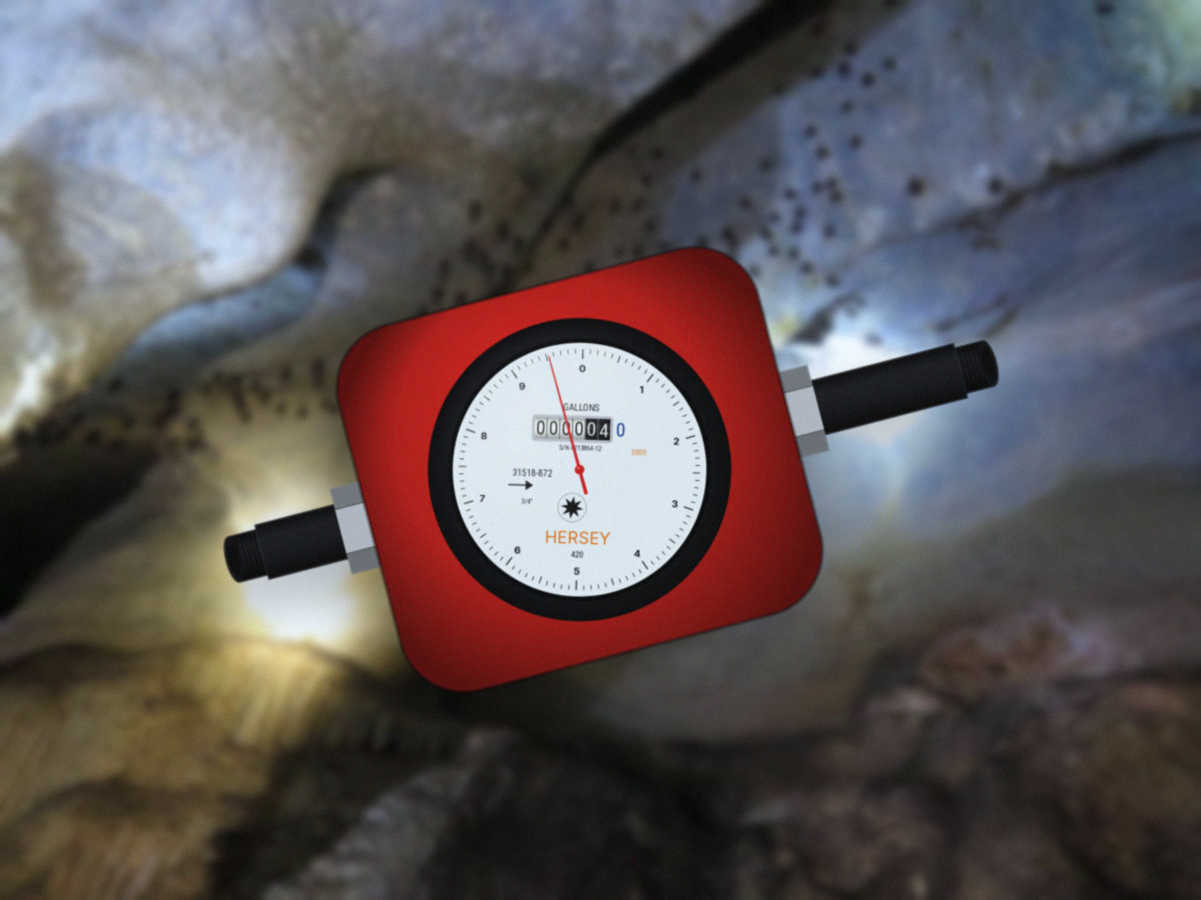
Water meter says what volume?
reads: 39.5 gal
